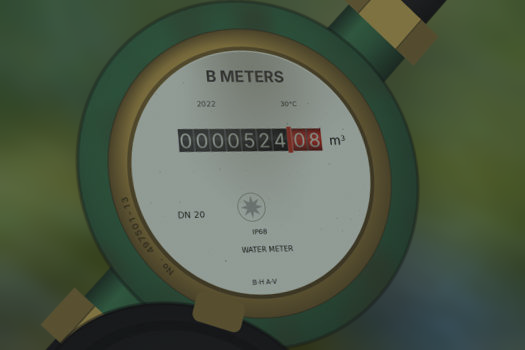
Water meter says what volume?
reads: 524.08 m³
